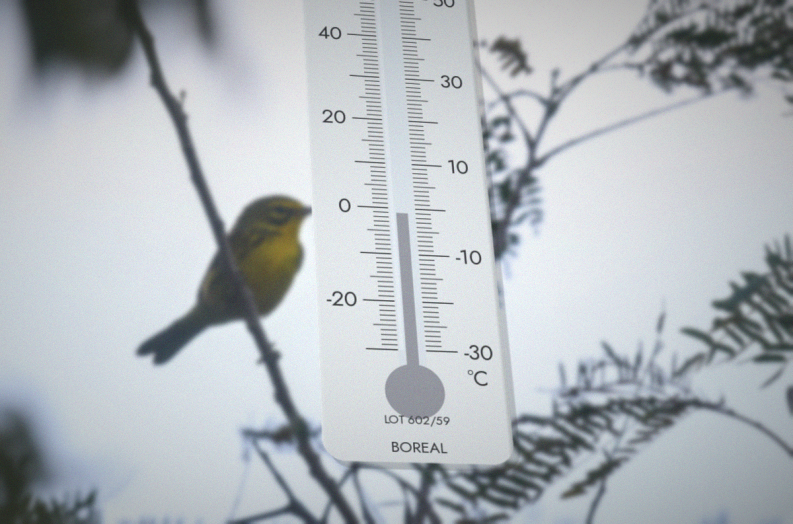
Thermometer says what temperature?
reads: -1 °C
